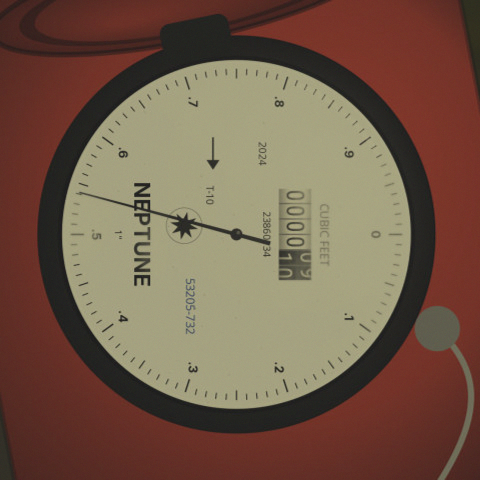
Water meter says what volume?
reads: 9.54 ft³
